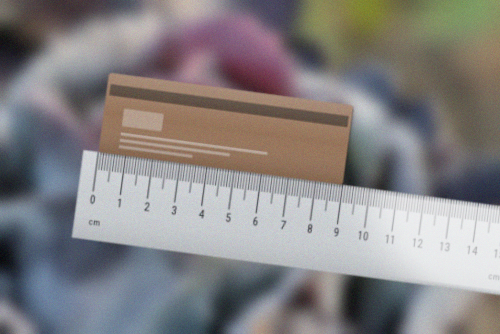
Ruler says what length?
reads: 9 cm
